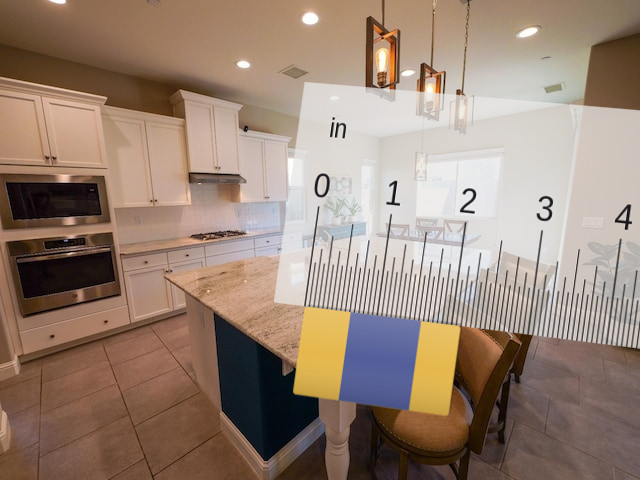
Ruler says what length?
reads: 2.125 in
